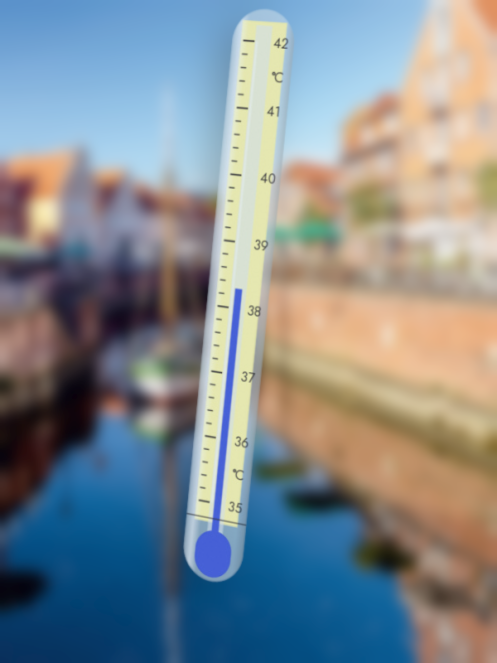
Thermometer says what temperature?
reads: 38.3 °C
